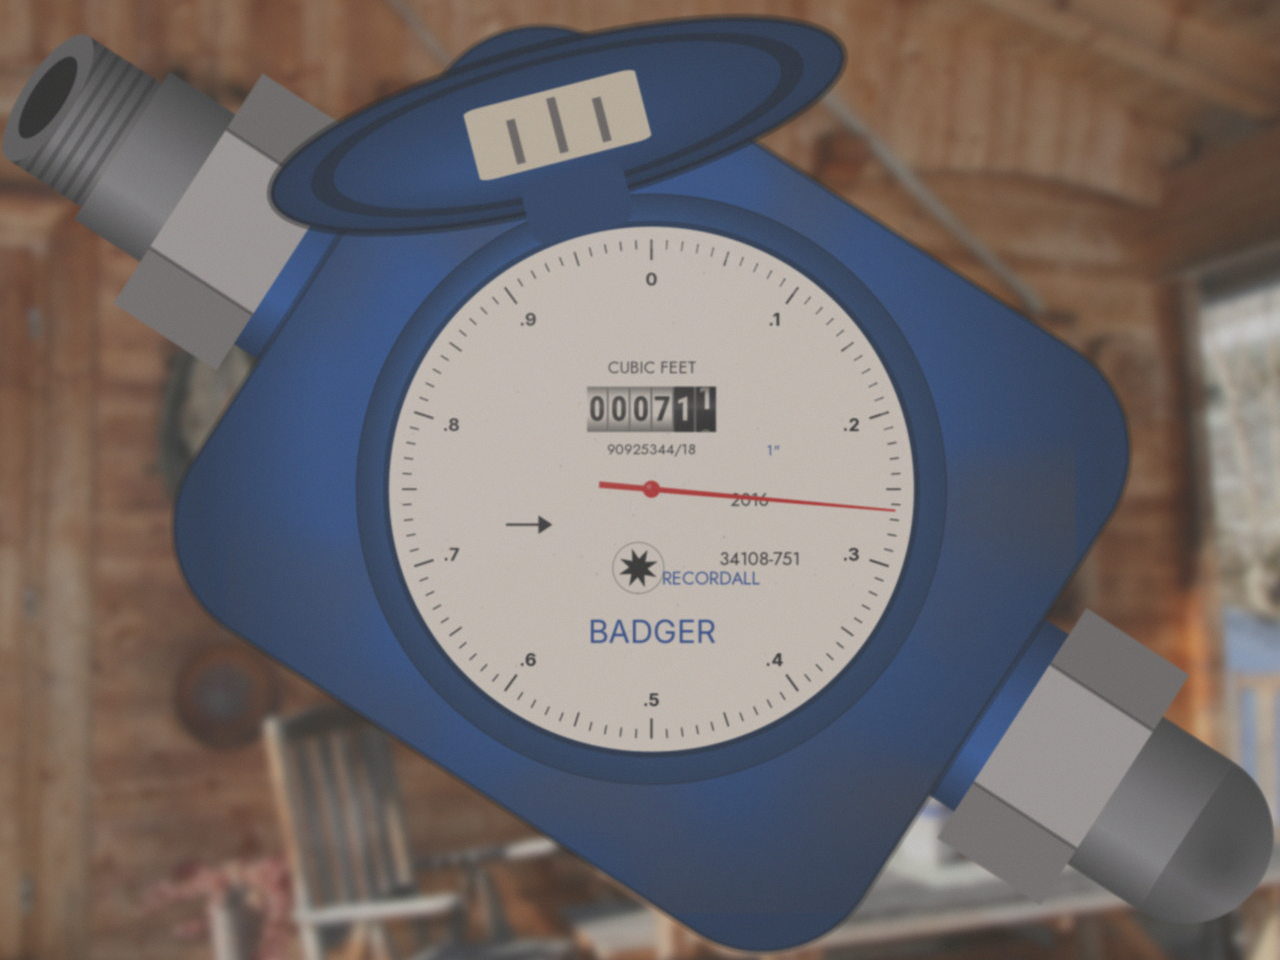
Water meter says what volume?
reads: 711.26 ft³
